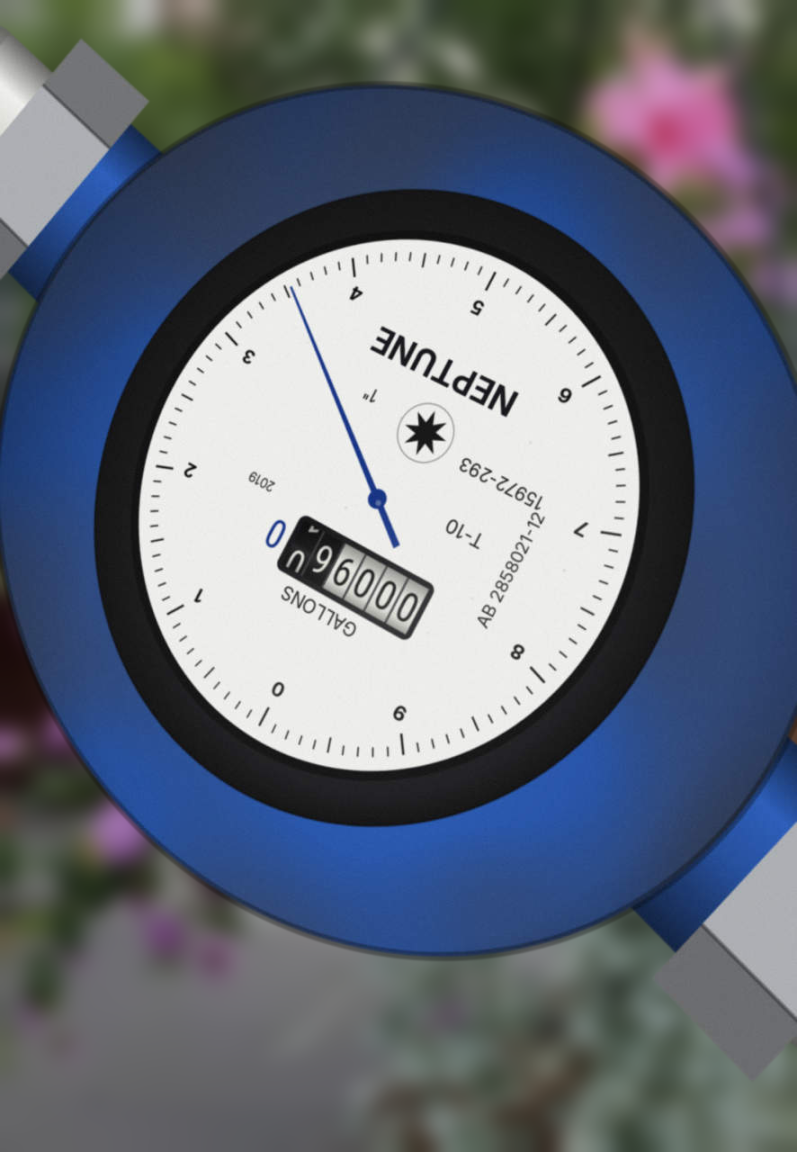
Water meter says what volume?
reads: 9603.5 gal
